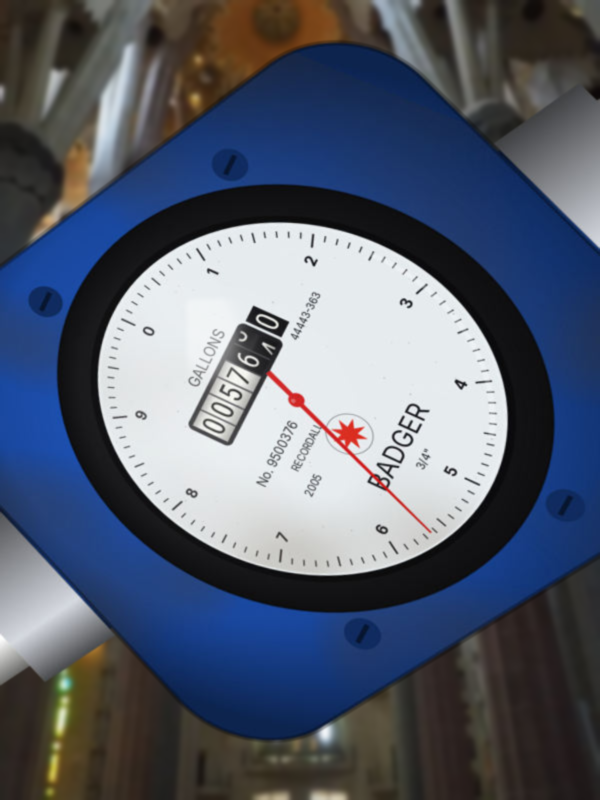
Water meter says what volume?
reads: 57635.6 gal
